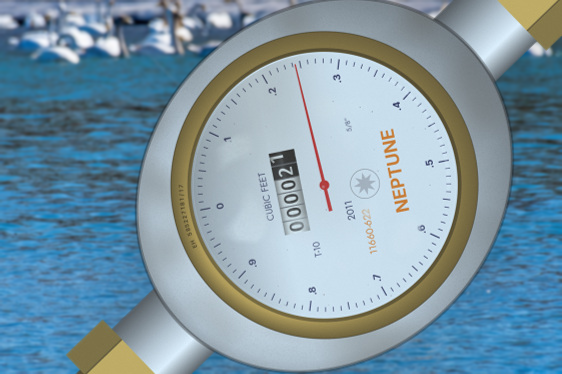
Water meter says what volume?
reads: 21.24 ft³
